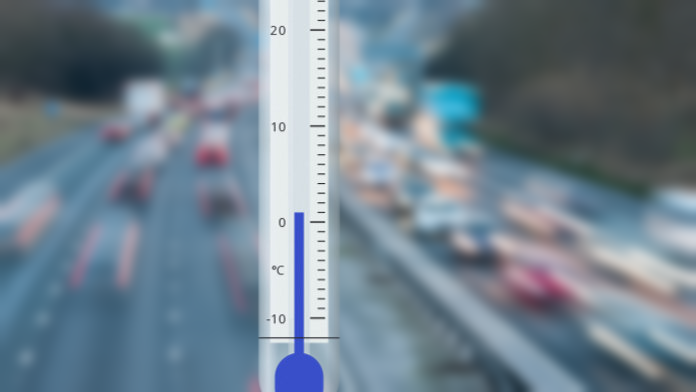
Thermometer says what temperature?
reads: 1 °C
